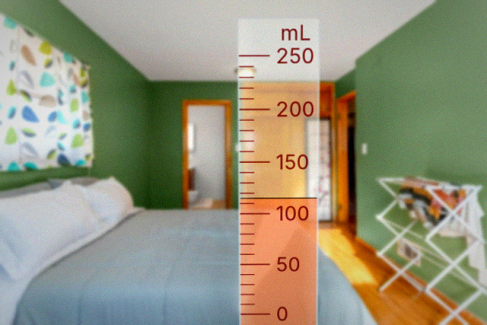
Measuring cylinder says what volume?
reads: 115 mL
